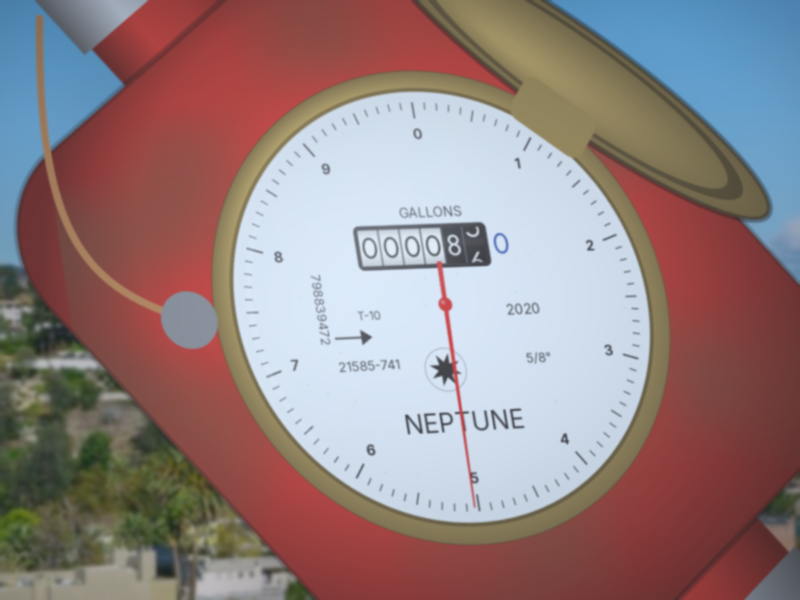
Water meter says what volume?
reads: 855.0 gal
